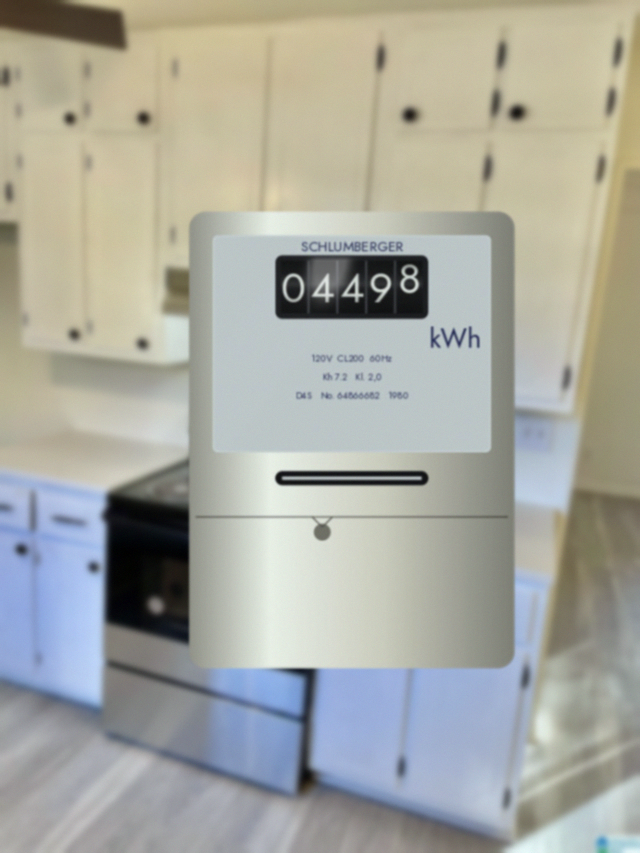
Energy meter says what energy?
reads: 4498 kWh
